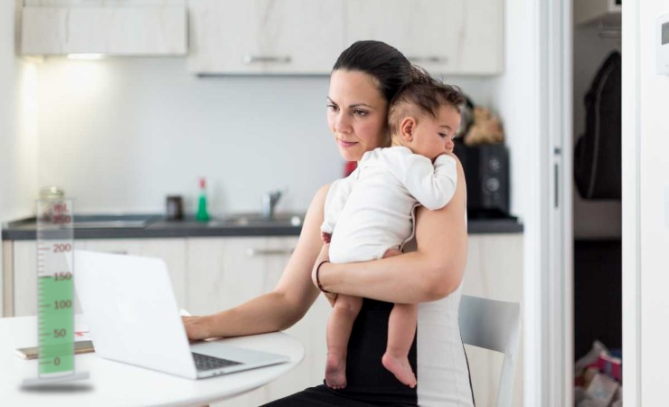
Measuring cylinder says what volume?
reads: 150 mL
